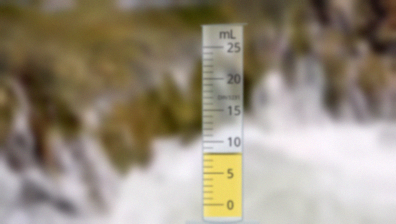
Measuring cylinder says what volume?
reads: 8 mL
